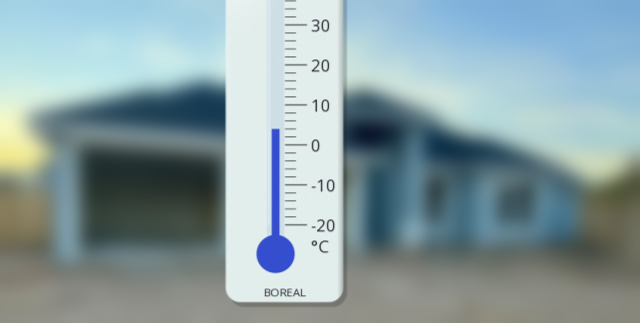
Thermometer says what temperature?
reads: 4 °C
